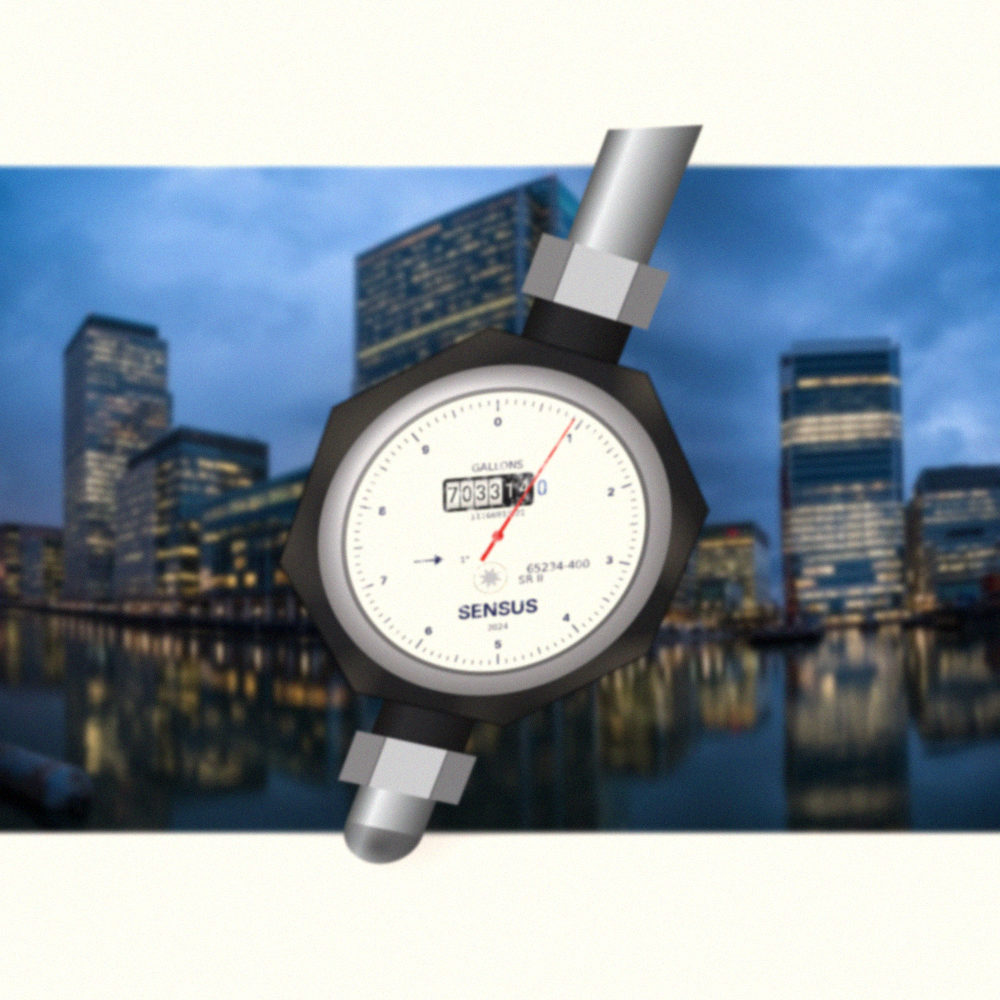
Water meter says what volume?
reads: 7033140.9 gal
